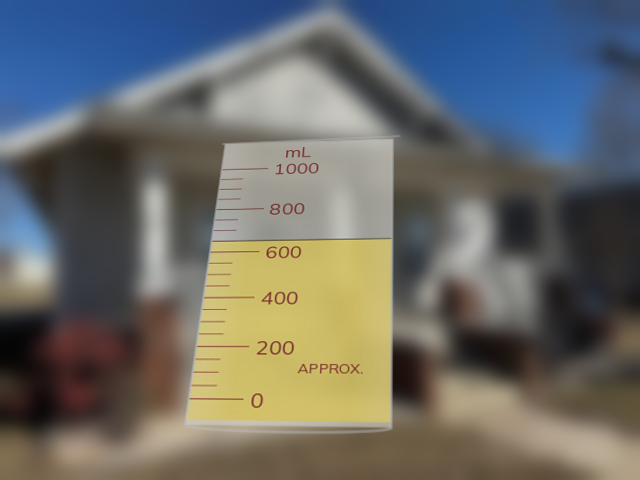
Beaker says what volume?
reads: 650 mL
